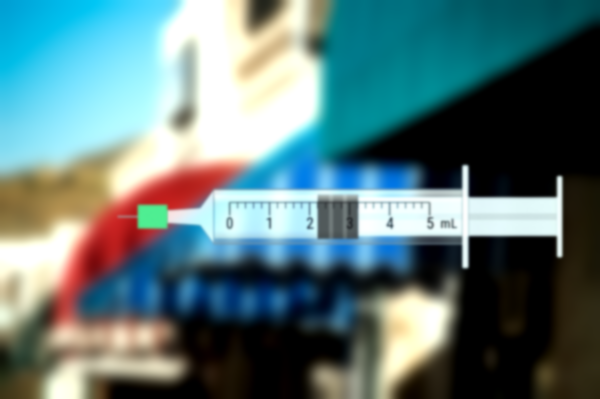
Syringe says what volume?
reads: 2.2 mL
